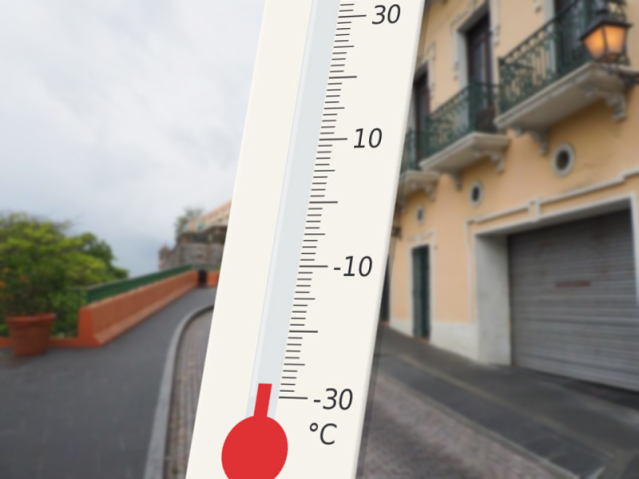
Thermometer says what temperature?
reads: -28 °C
